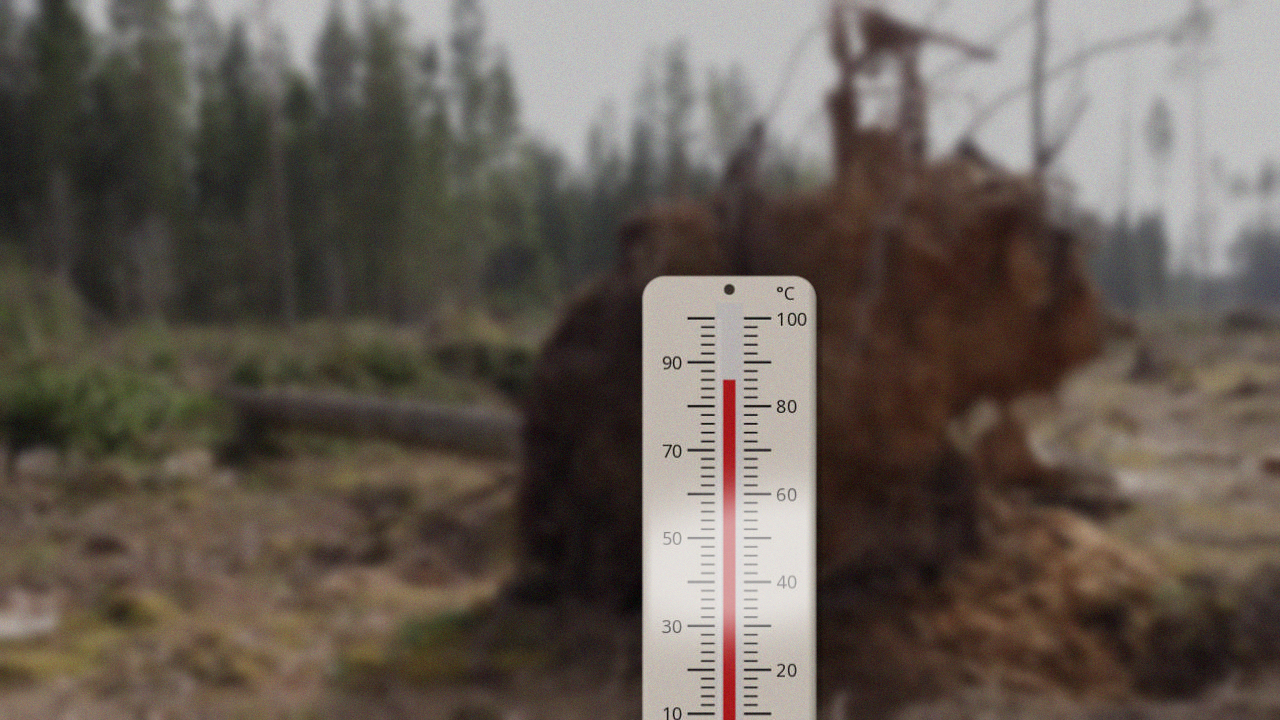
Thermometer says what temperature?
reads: 86 °C
